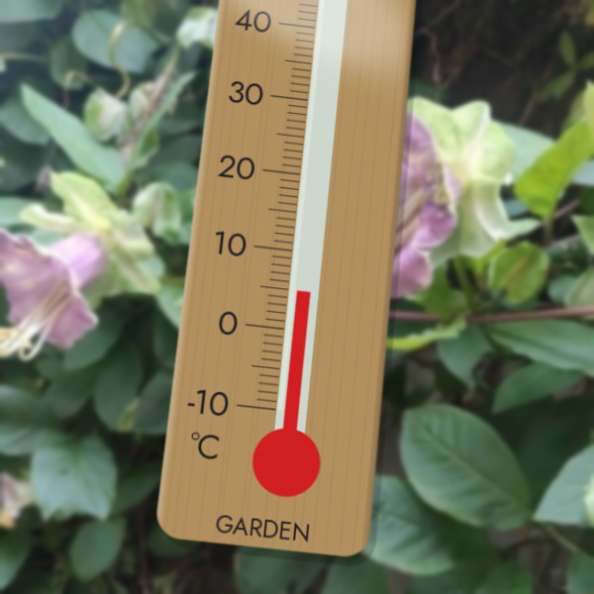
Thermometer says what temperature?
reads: 5 °C
